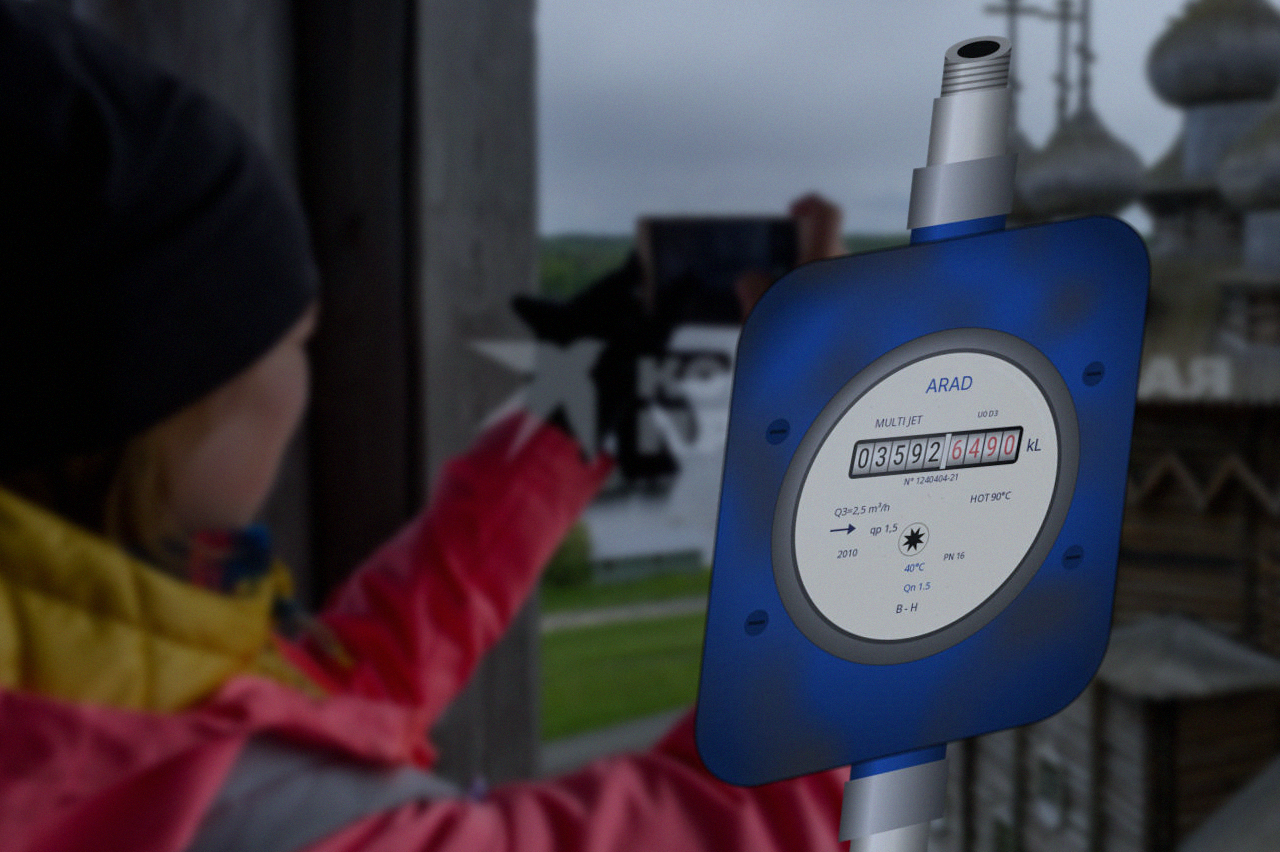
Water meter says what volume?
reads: 3592.6490 kL
